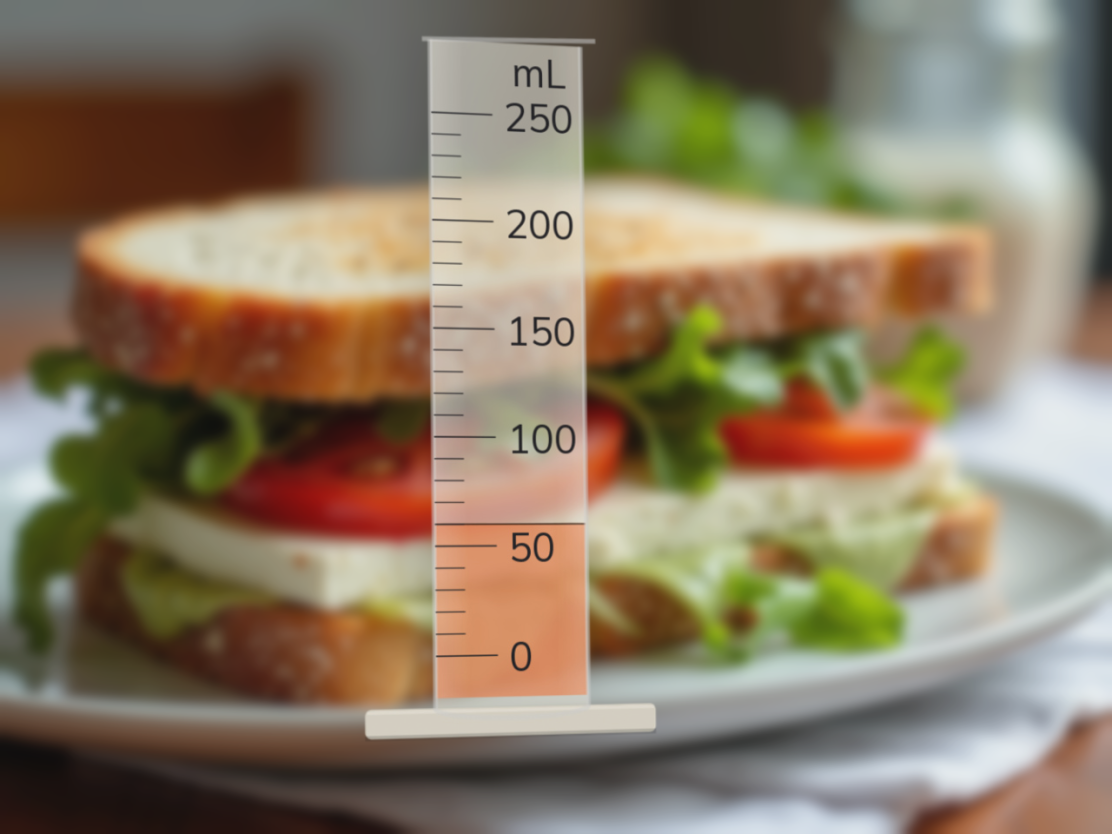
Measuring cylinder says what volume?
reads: 60 mL
